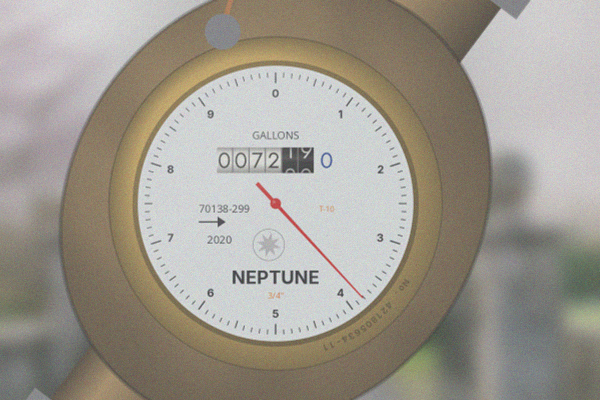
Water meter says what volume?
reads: 72193.8 gal
